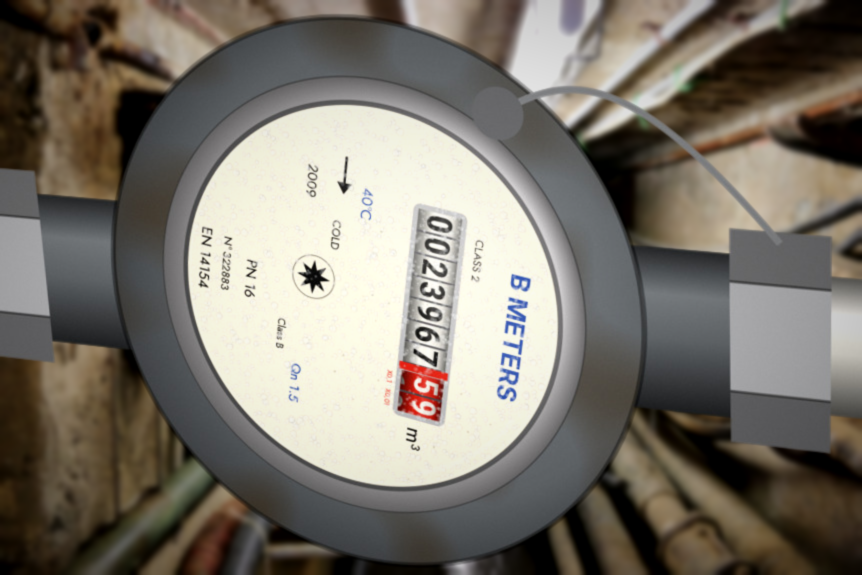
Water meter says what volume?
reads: 23967.59 m³
